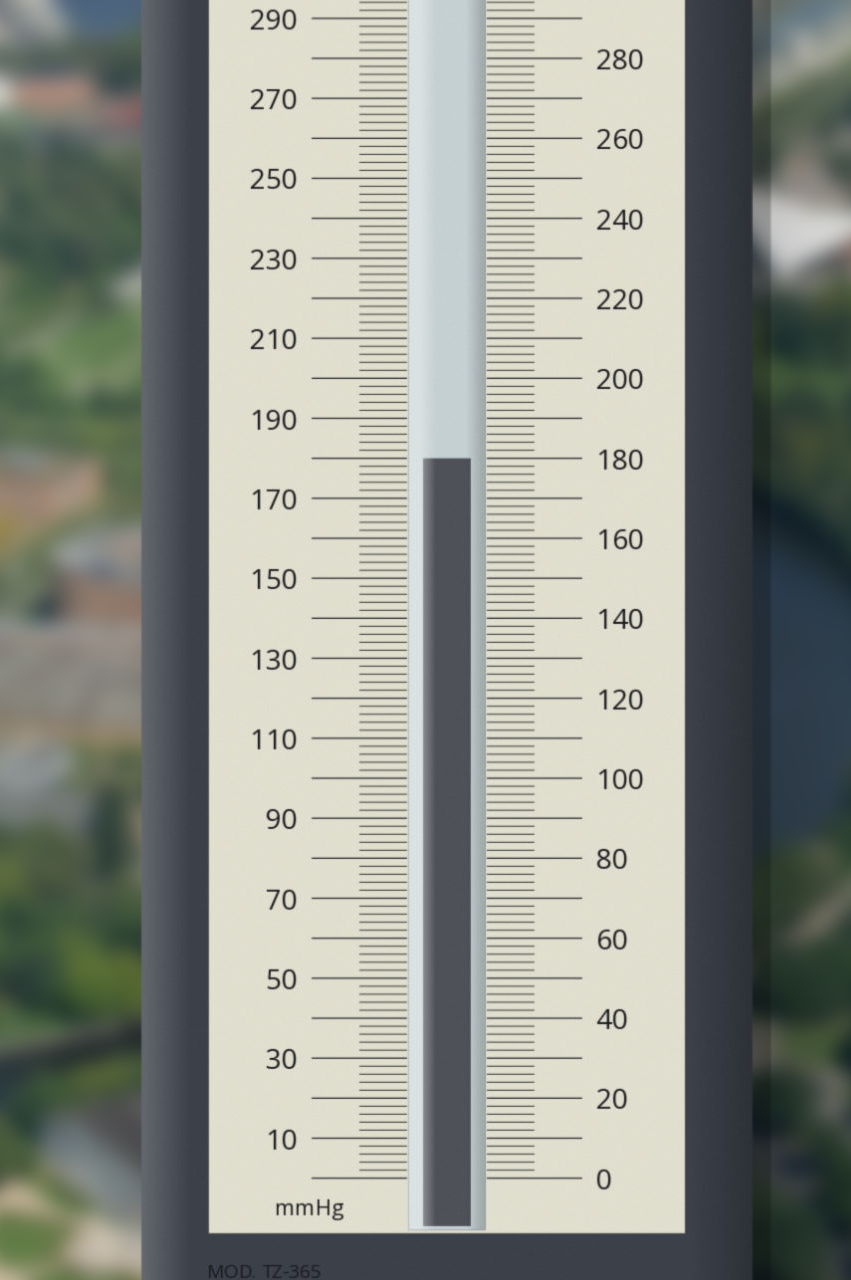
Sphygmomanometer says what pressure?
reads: 180 mmHg
